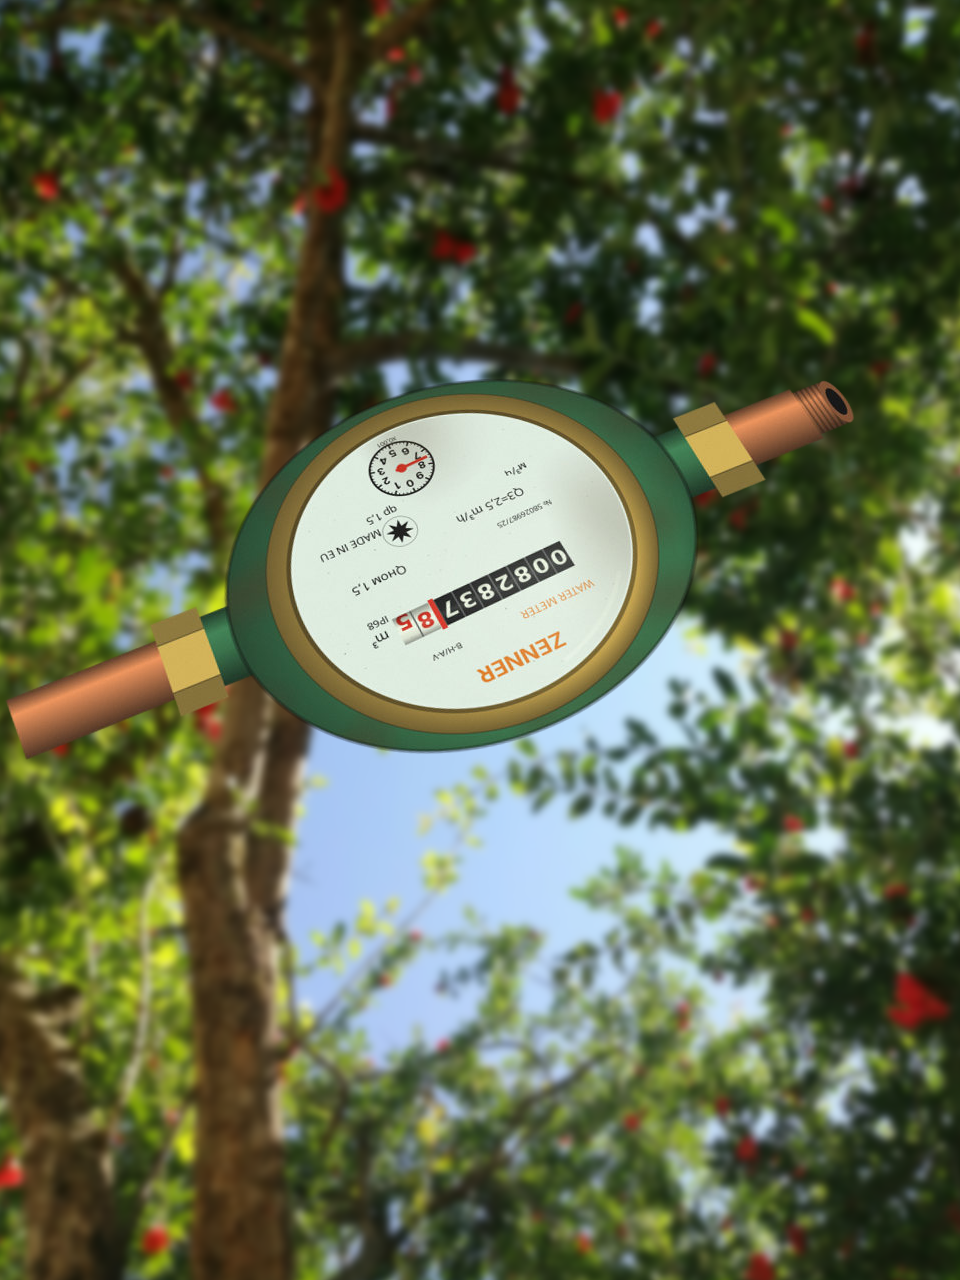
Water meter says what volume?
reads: 82837.847 m³
